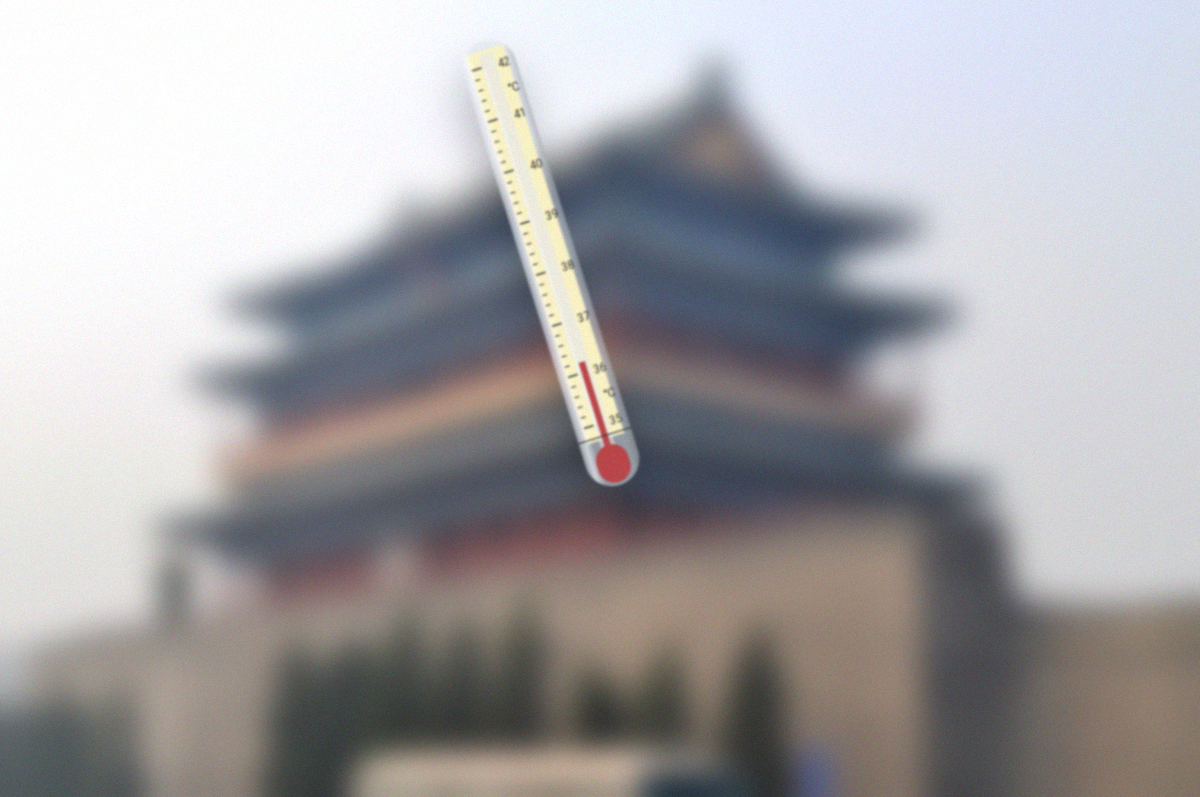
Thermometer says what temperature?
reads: 36.2 °C
